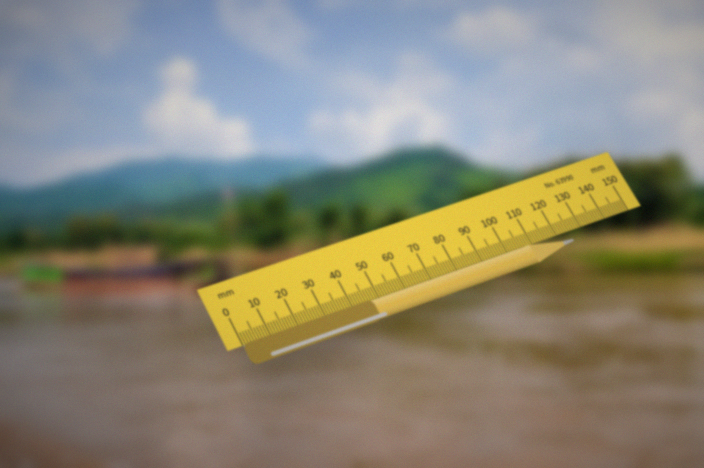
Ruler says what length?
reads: 125 mm
